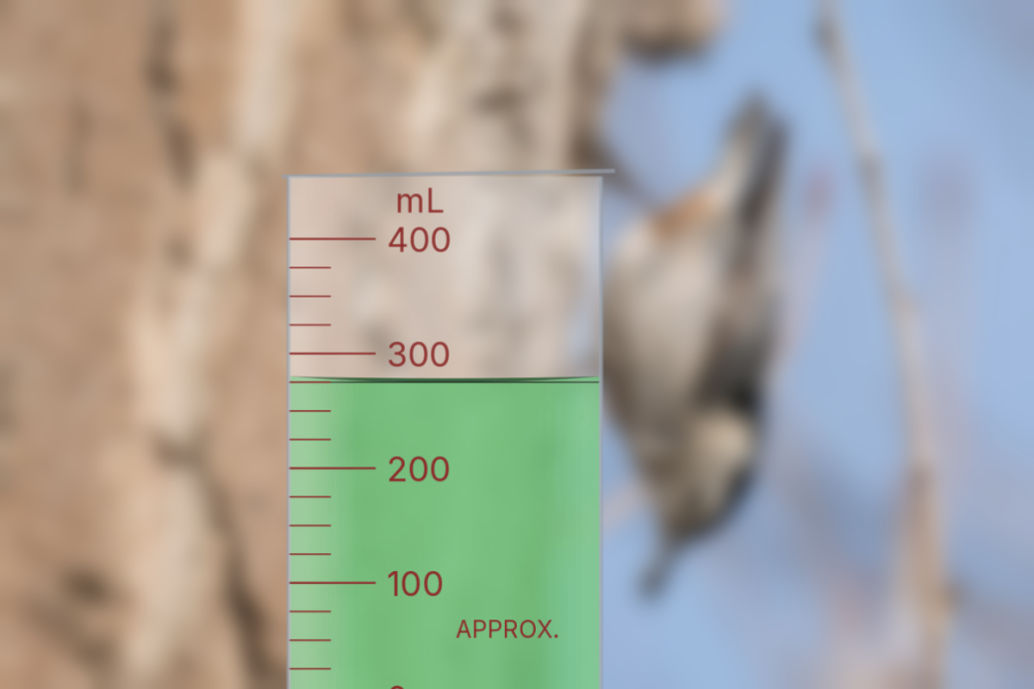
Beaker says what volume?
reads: 275 mL
